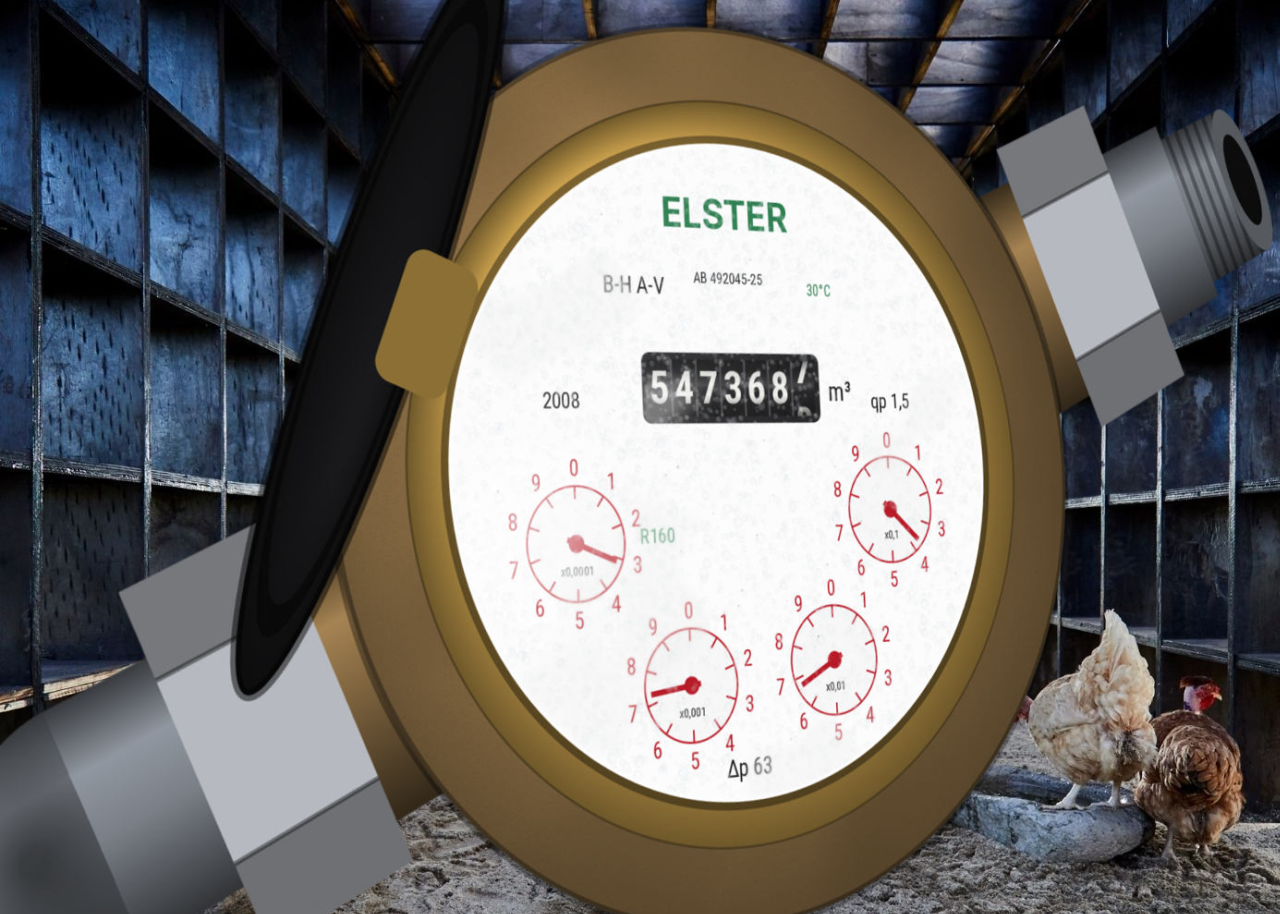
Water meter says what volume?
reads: 5473687.3673 m³
